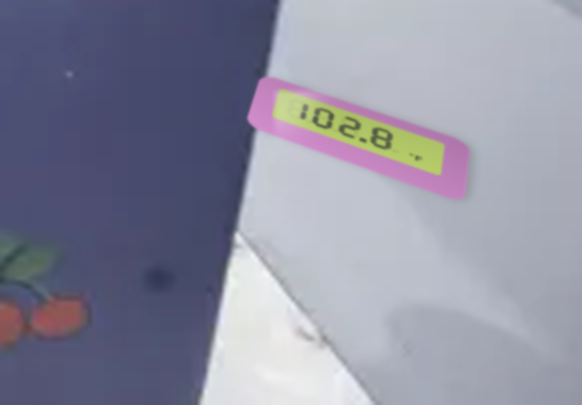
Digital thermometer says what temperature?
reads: 102.8 °F
